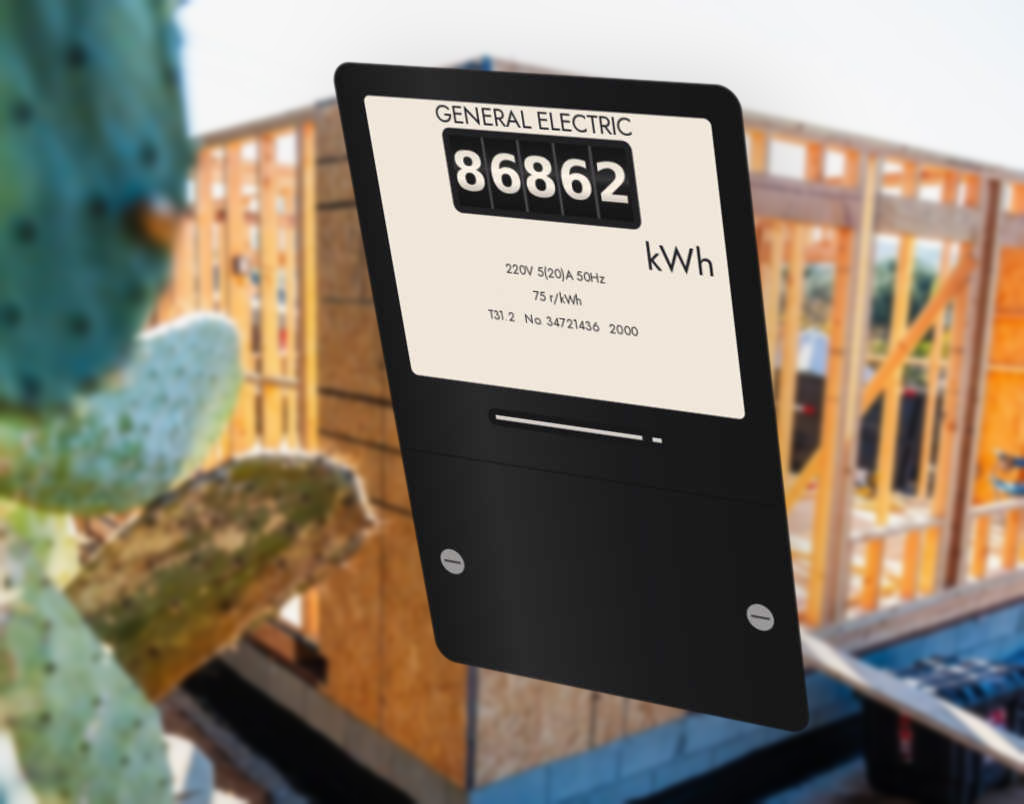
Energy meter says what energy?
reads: 86862 kWh
